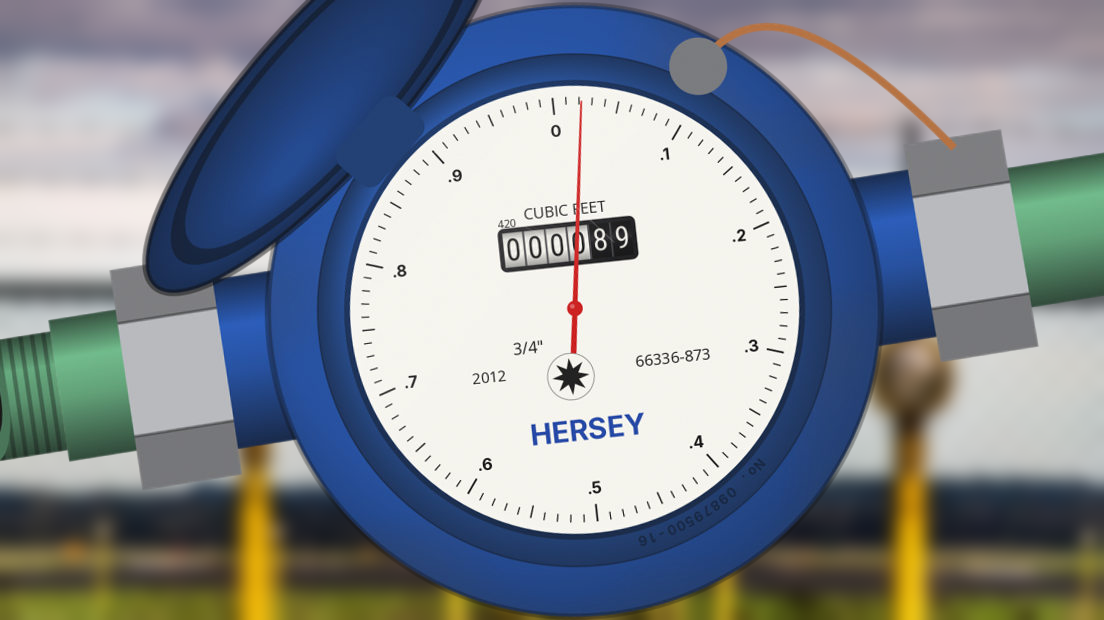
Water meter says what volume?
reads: 89.02 ft³
